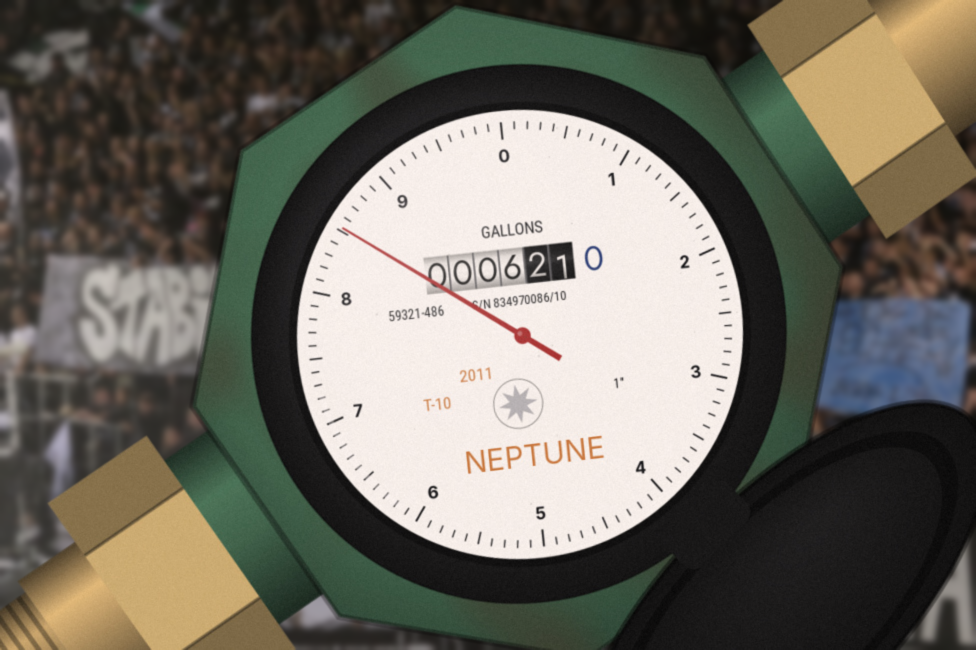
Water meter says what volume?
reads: 6208.5 gal
